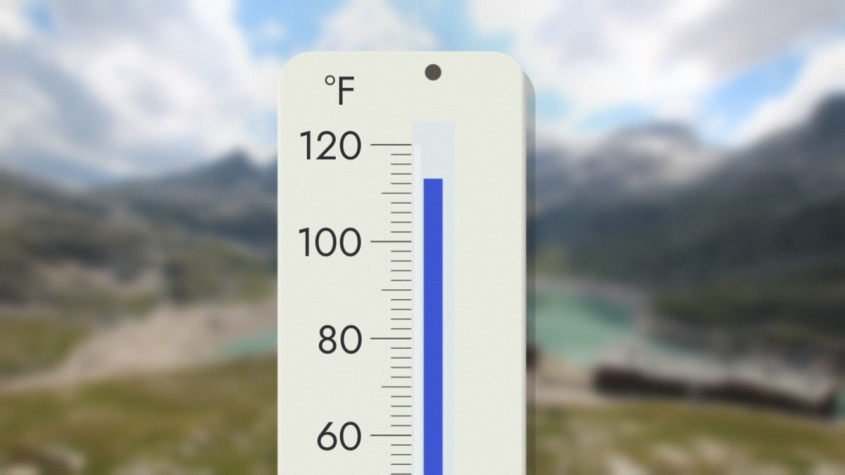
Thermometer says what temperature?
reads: 113 °F
